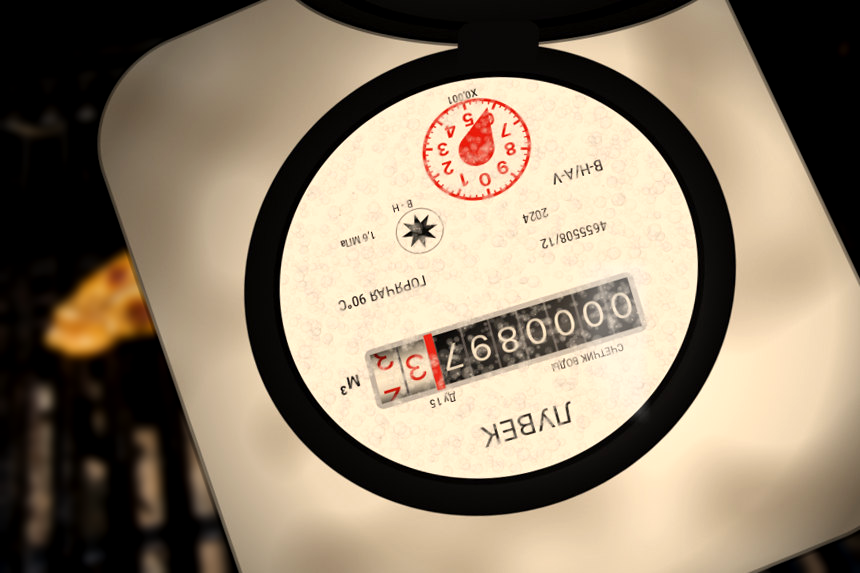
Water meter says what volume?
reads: 897.325 m³
